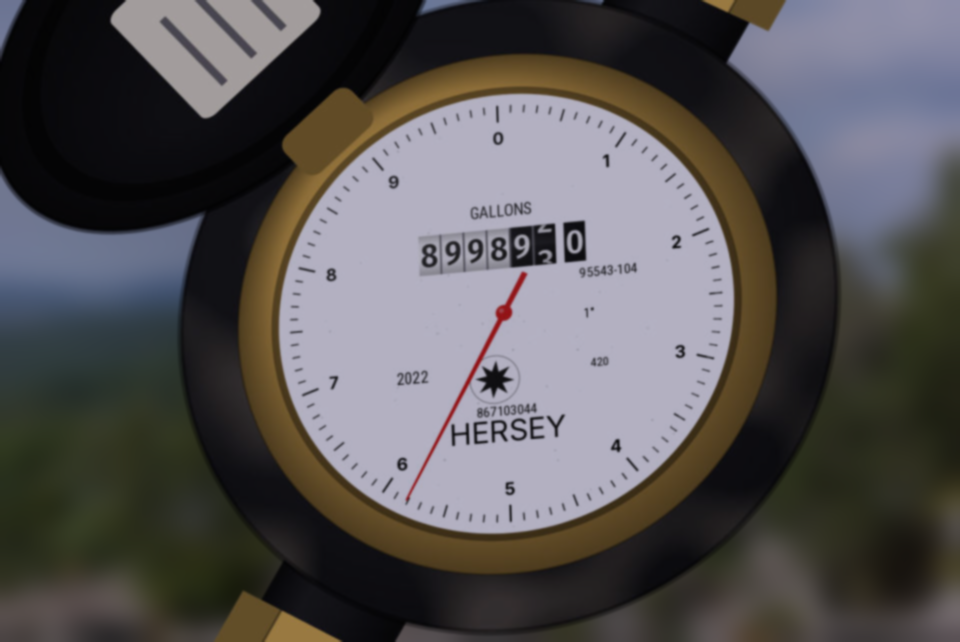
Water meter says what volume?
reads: 8998925.8 gal
